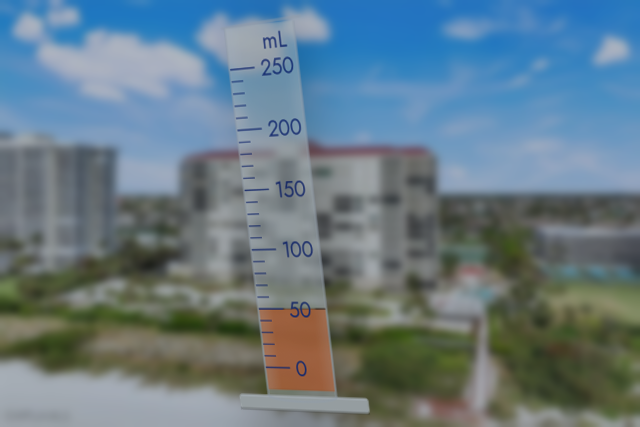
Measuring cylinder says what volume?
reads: 50 mL
